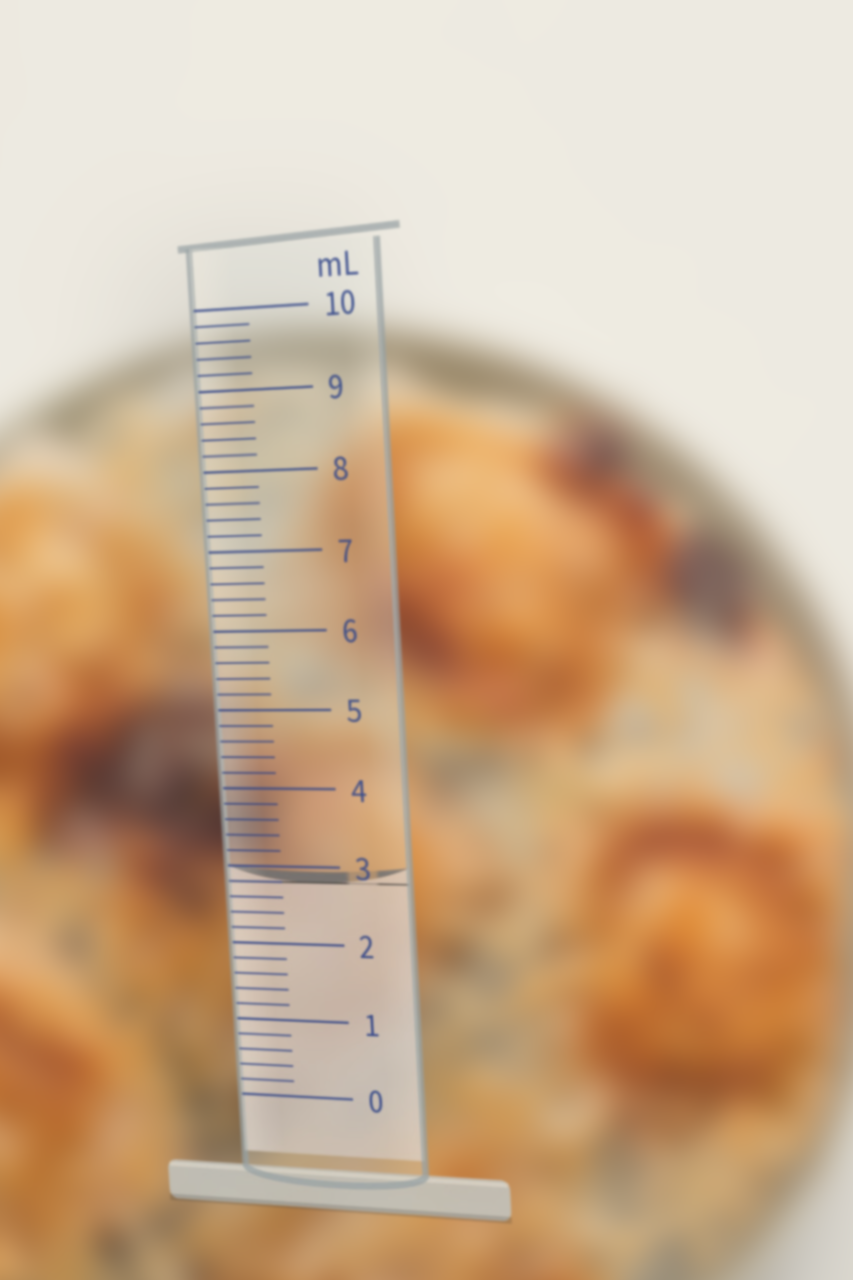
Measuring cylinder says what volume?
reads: 2.8 mL
